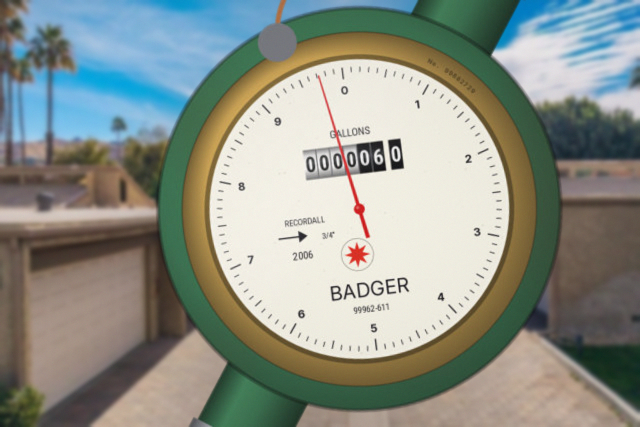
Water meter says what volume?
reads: 59.7 gal
